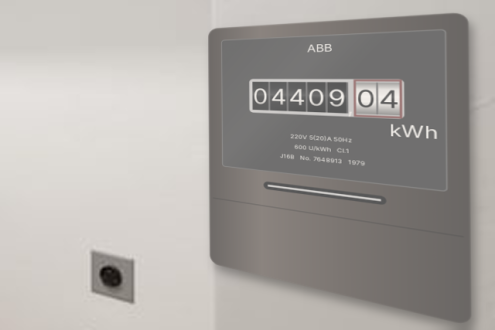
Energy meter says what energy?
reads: 4409.04 kWh
